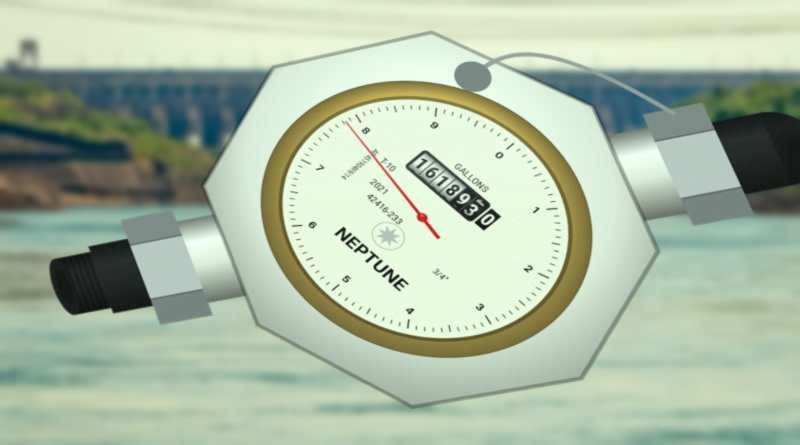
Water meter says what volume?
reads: 1618927.8 gal
